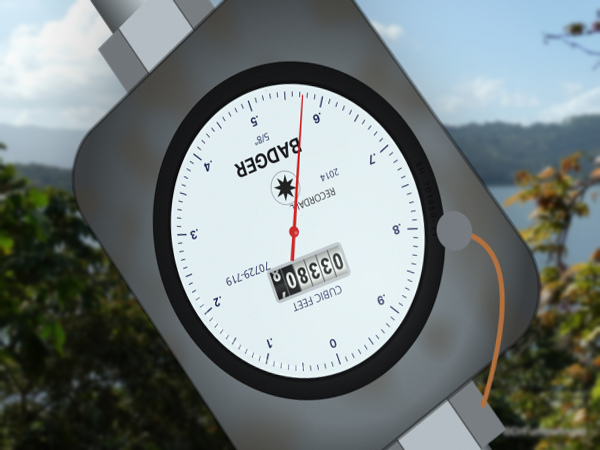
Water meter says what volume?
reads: 33807.57 ft³
